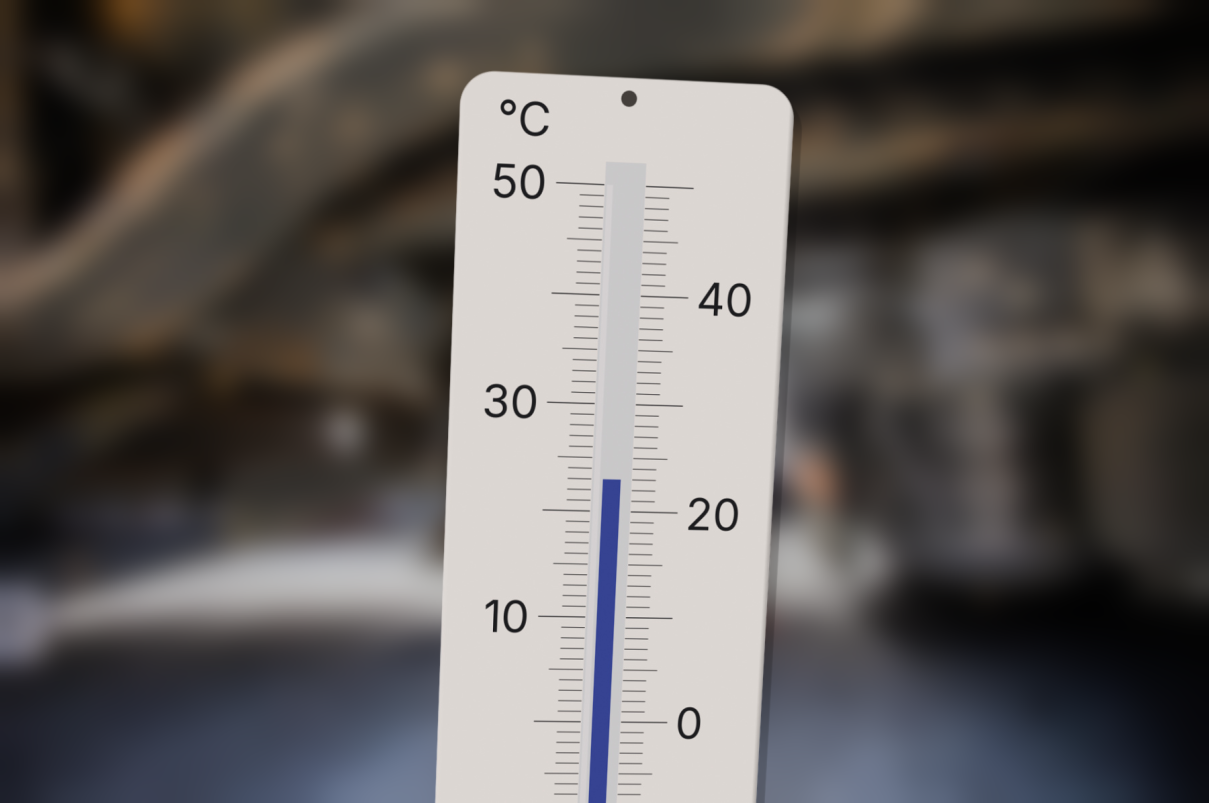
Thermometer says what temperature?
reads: 23 °C
